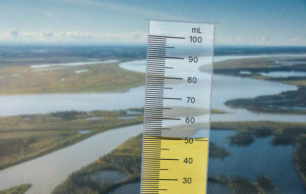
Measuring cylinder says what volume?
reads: 50 mL
